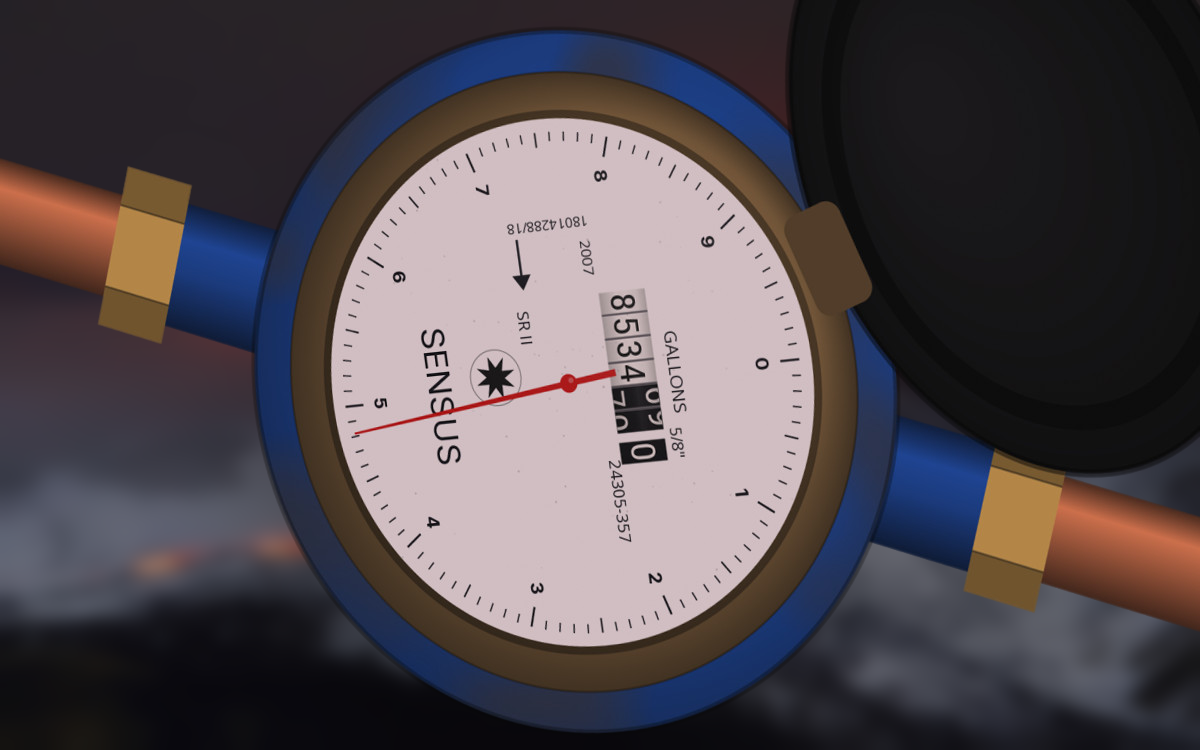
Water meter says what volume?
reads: 8534694.8 gal
